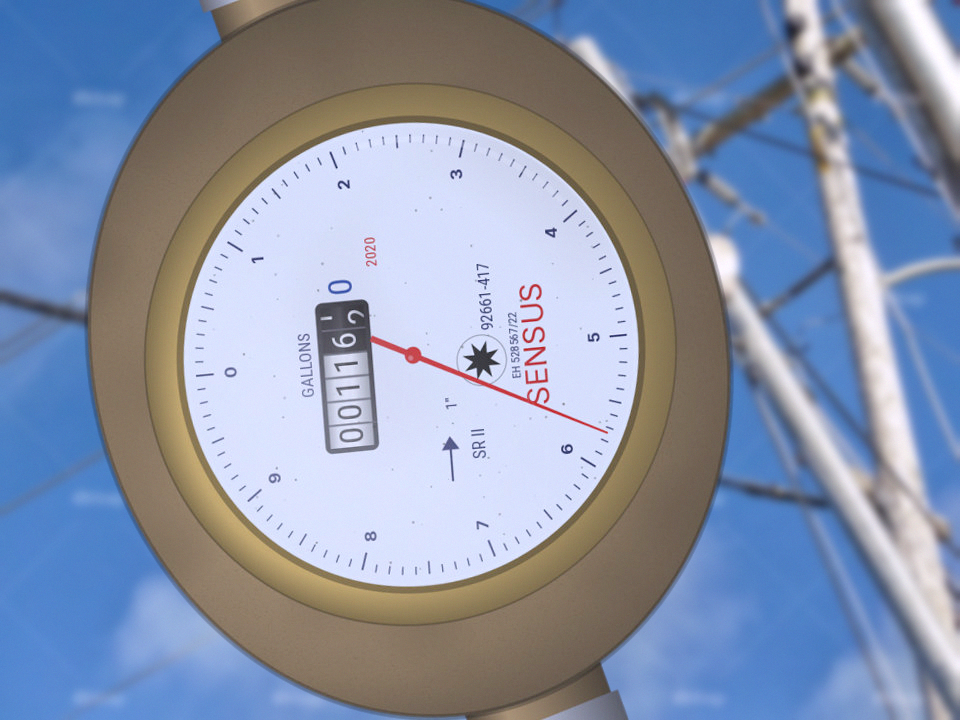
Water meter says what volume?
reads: 11615.7 gal
